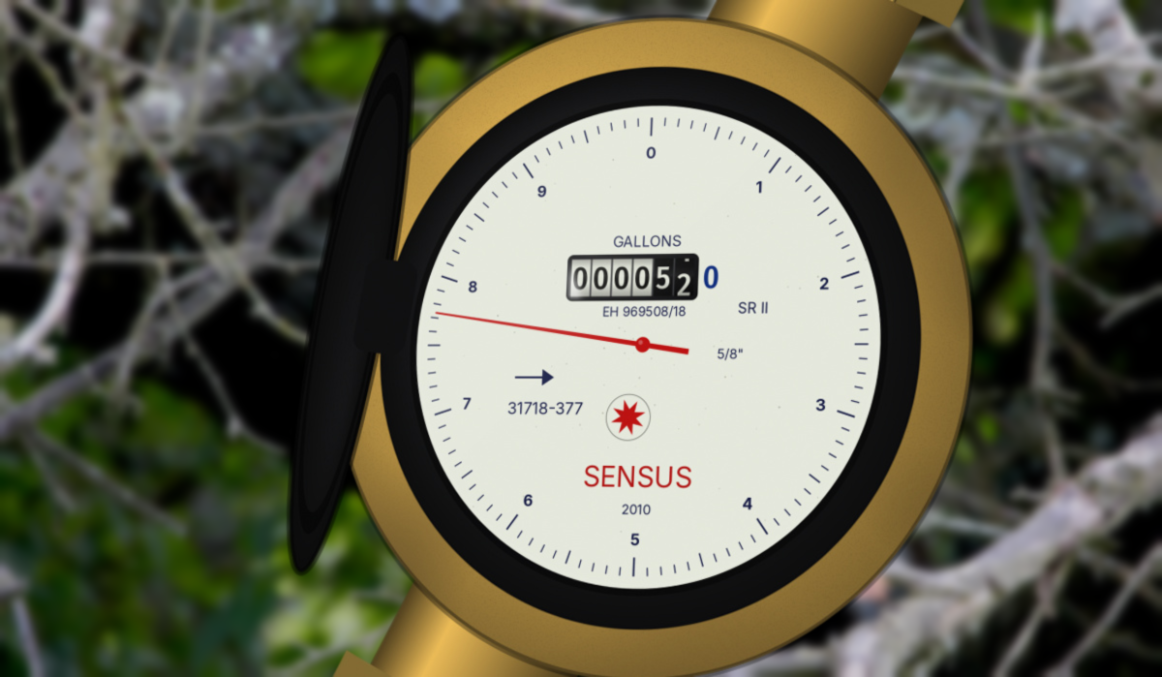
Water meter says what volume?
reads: 517.7 gal
